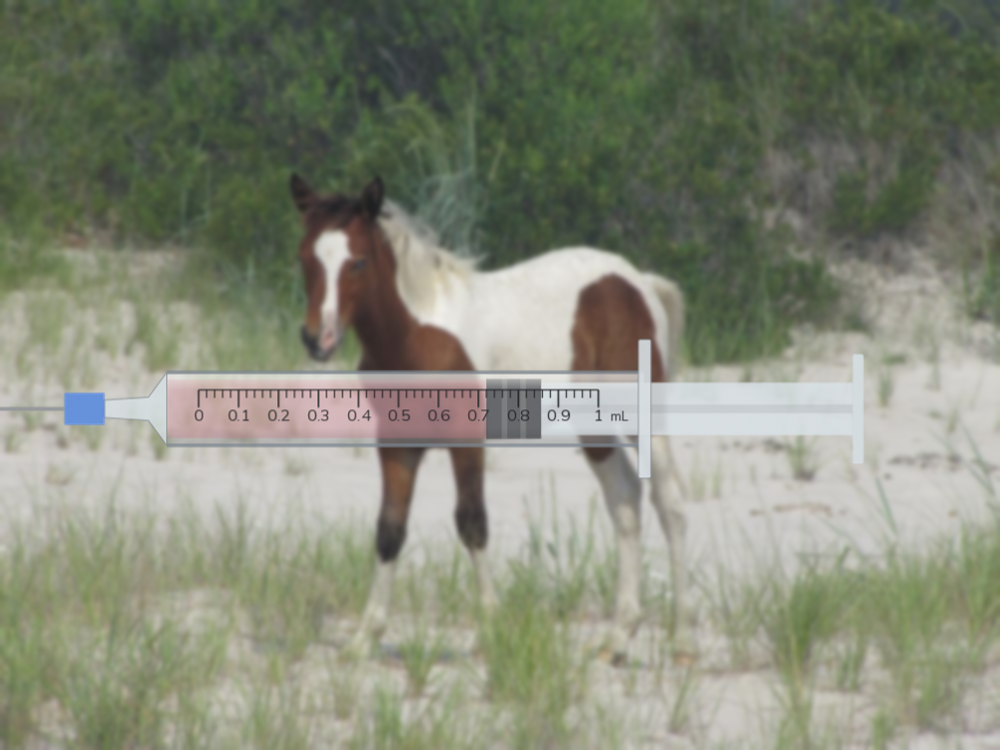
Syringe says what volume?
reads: 0.72 mL
